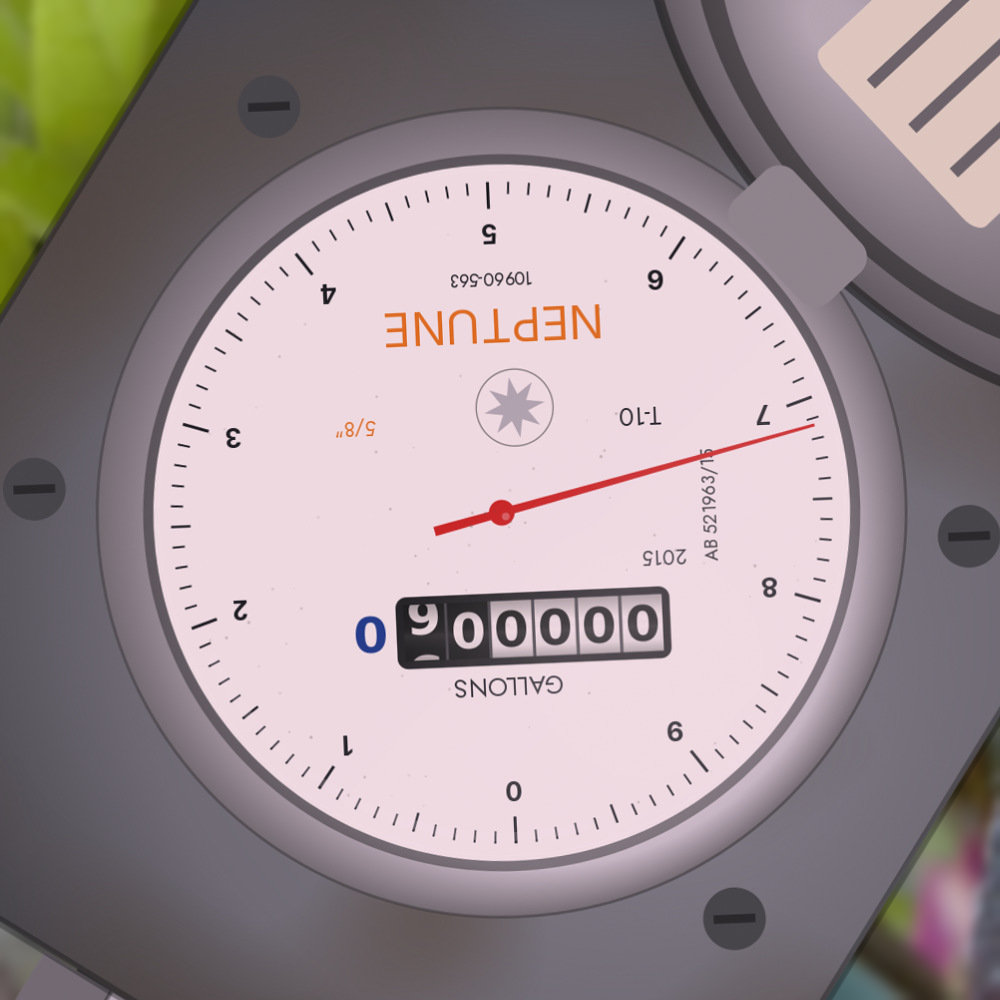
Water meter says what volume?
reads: 57.1 gal
